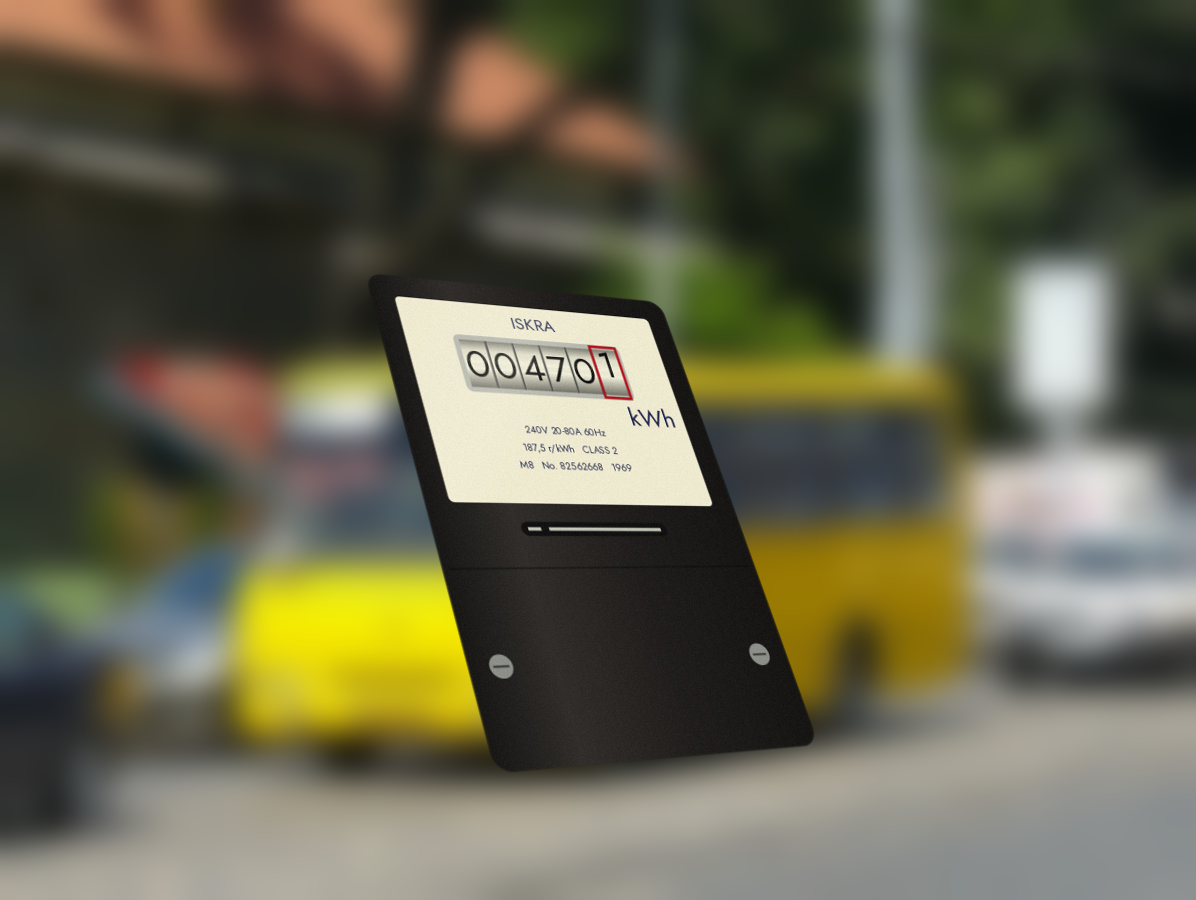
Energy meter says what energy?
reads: 470.1 kWh
